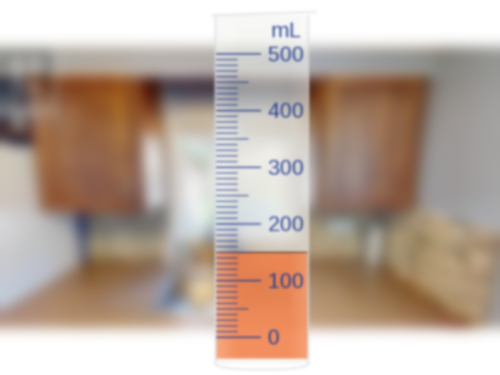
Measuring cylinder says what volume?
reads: 150 mL
